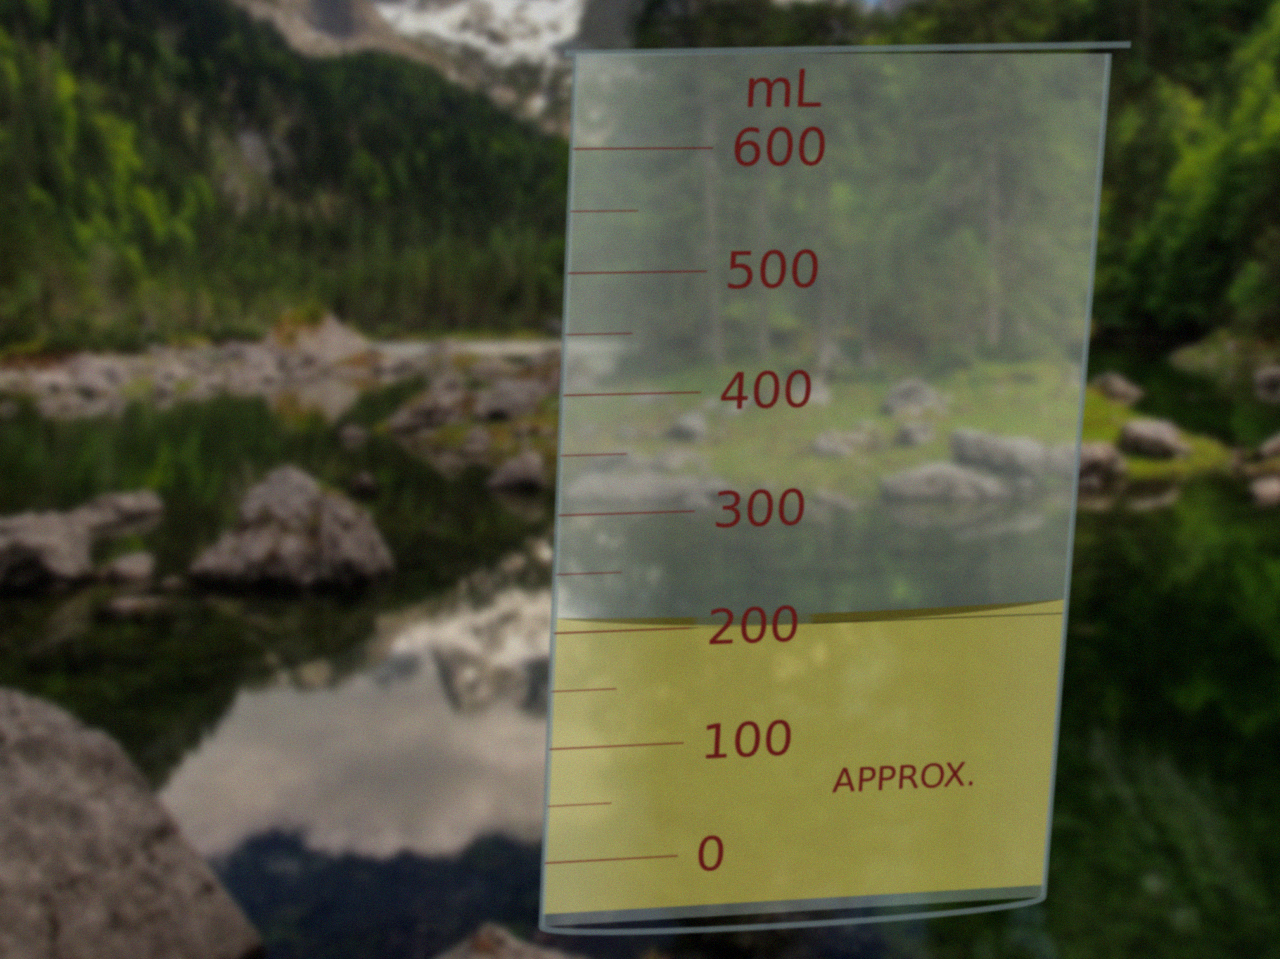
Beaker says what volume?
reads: 200 mL
